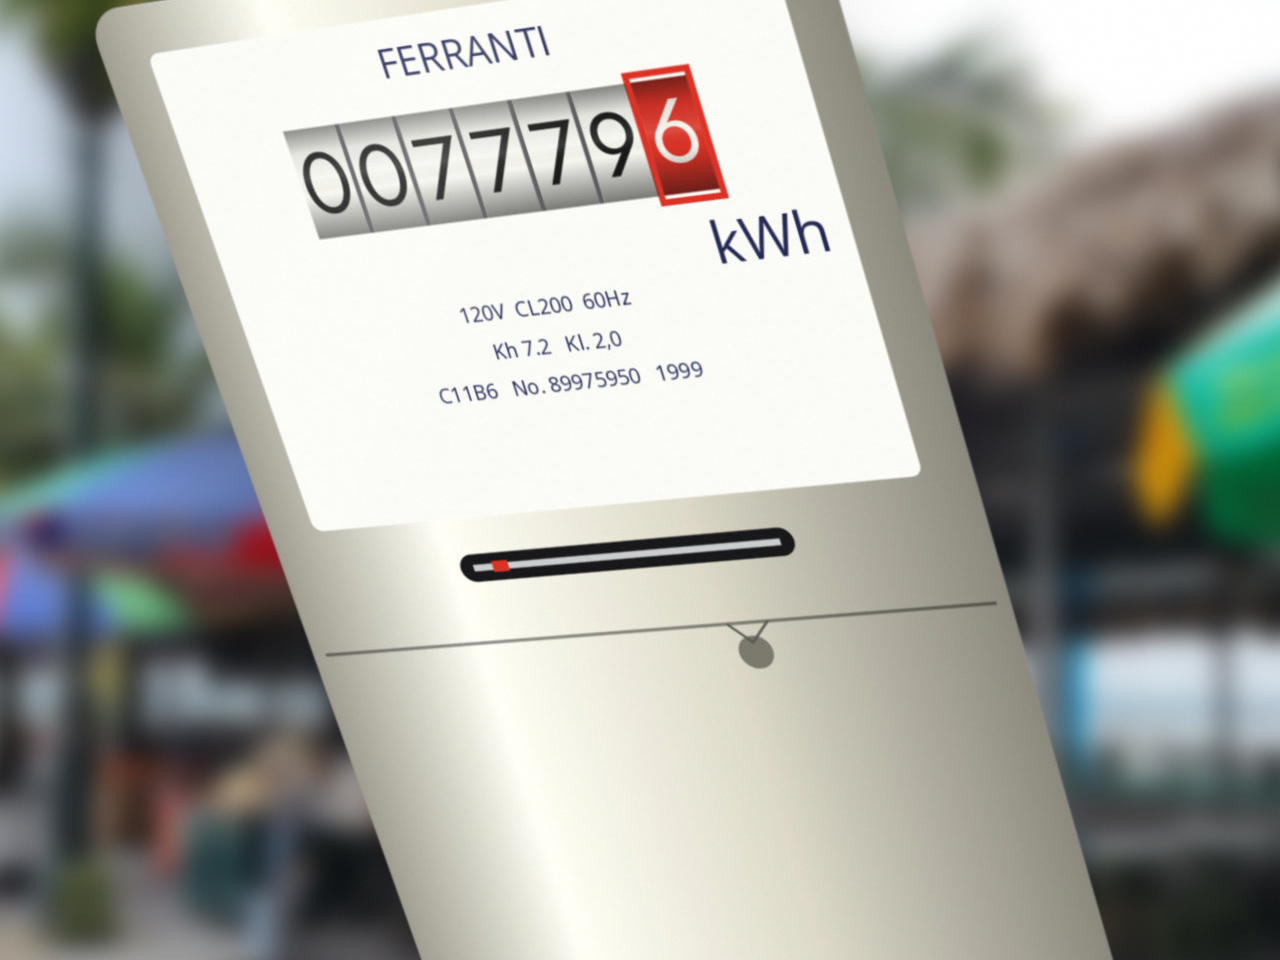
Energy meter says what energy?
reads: 7779.6 kWh
